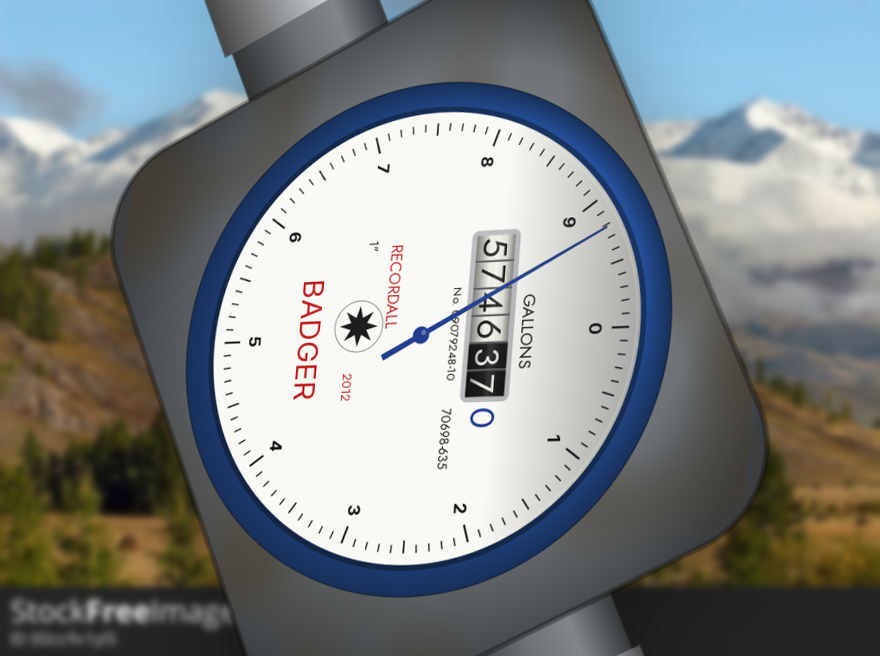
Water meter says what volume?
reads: 5746369.2 gal
